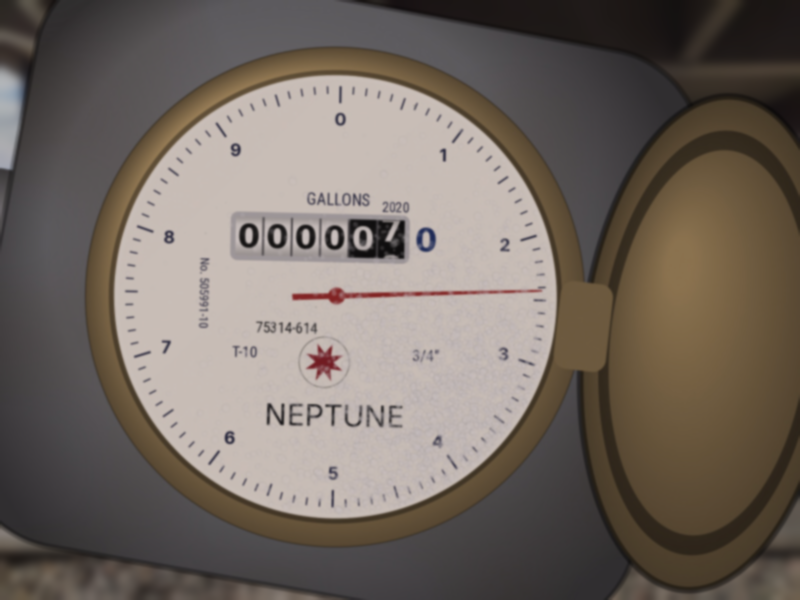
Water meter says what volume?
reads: 72.4 gal
